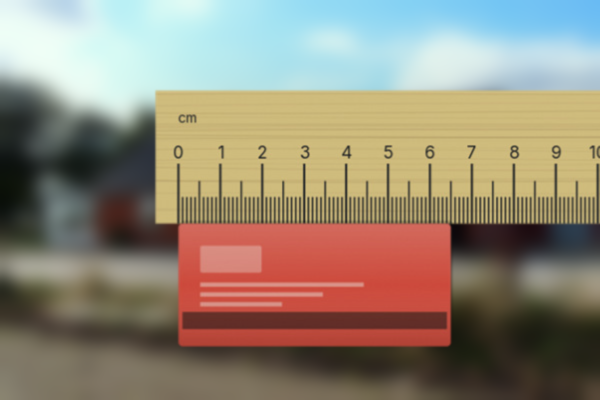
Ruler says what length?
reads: 6.5 cm
